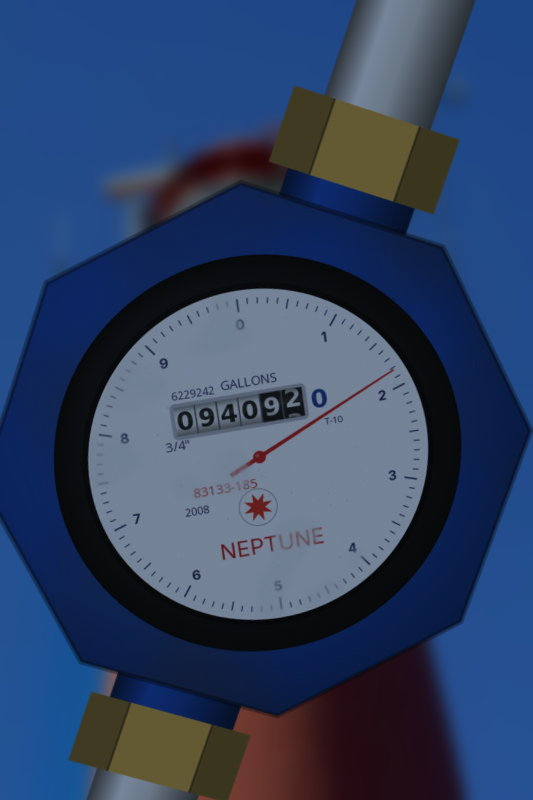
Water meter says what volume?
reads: 940921.8 gal
